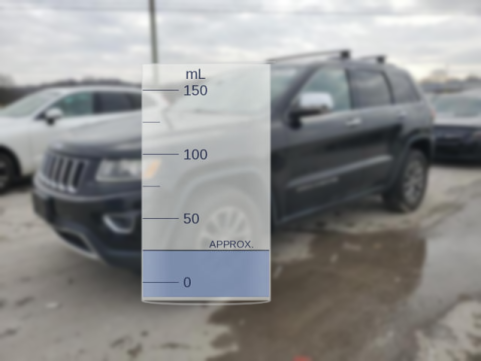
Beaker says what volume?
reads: 25 mL
